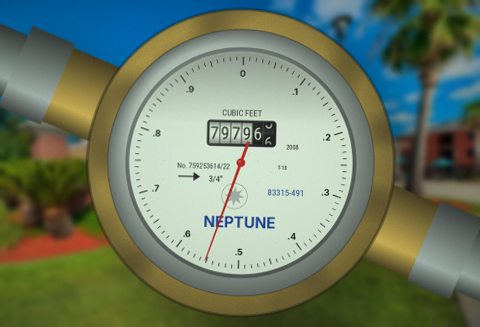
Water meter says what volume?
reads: 797965.55 ft³
